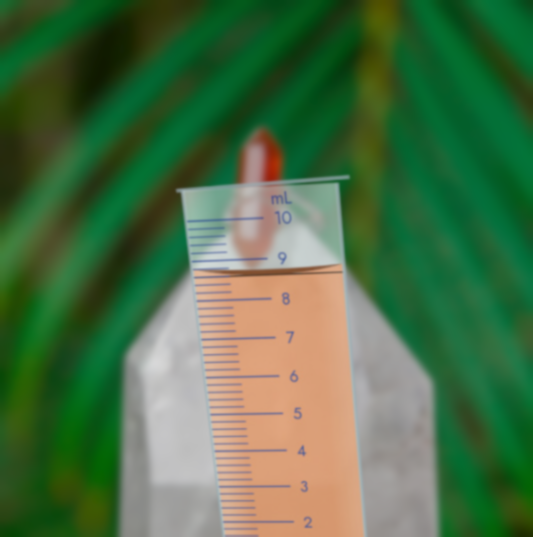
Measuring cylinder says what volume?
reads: 8.6 mL
